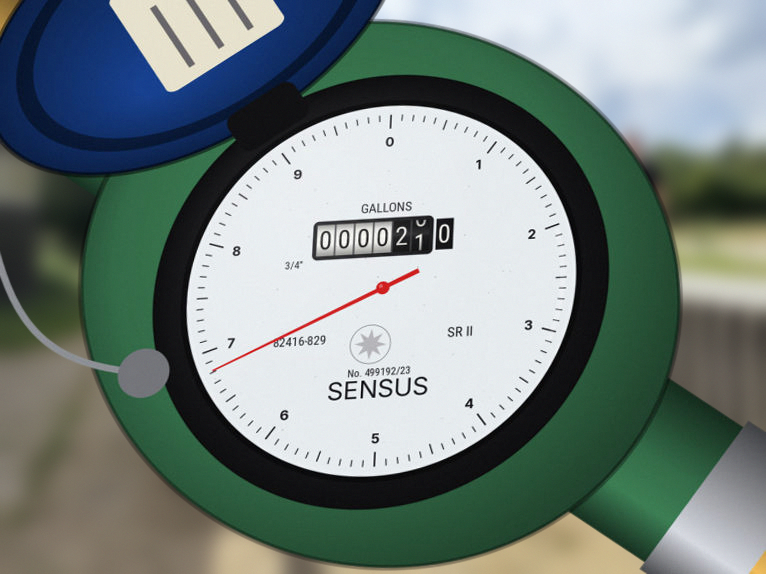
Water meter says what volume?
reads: 206.8 gal
